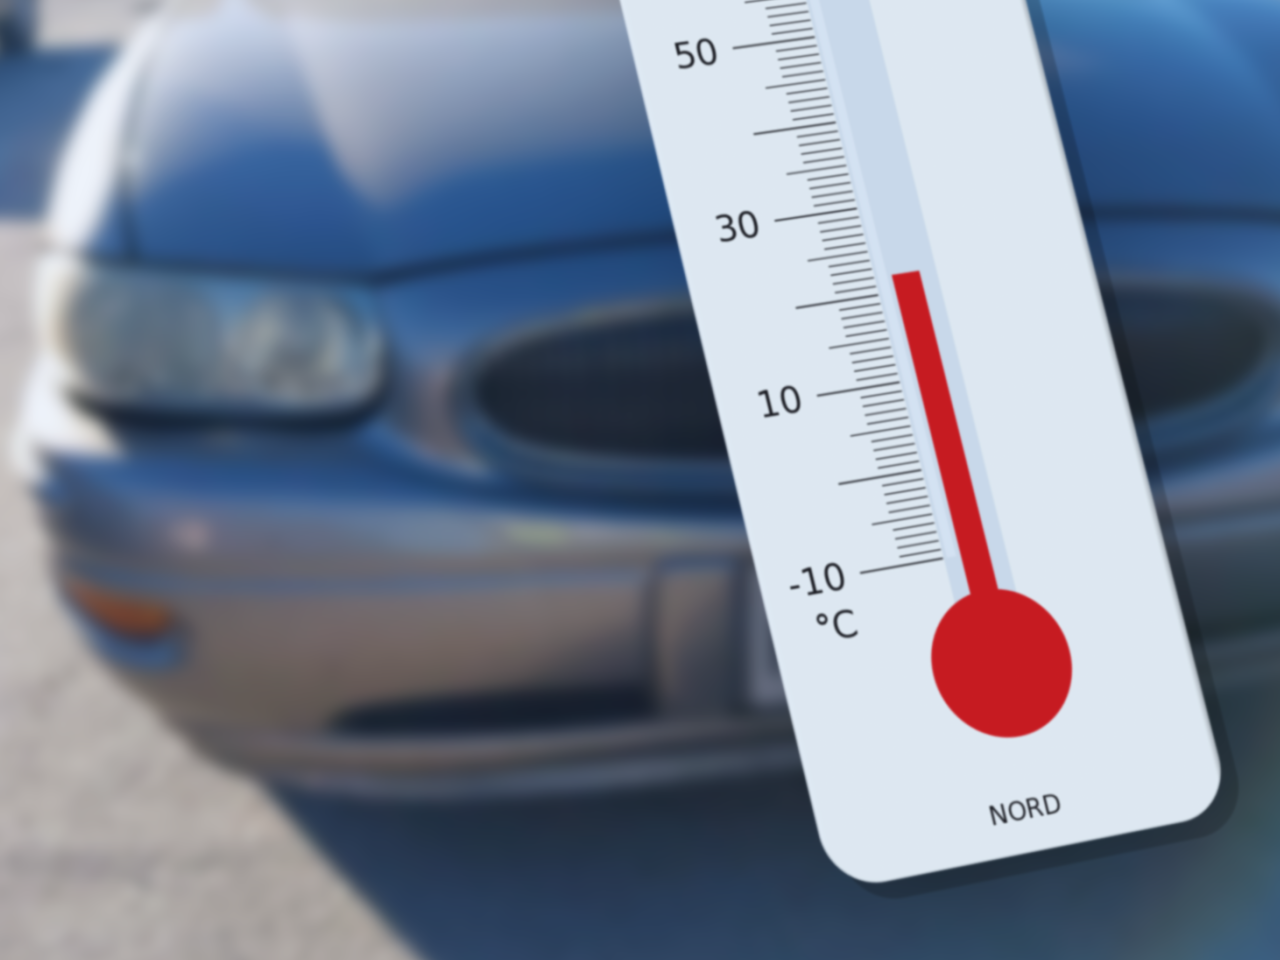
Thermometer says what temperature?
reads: 22 °C
